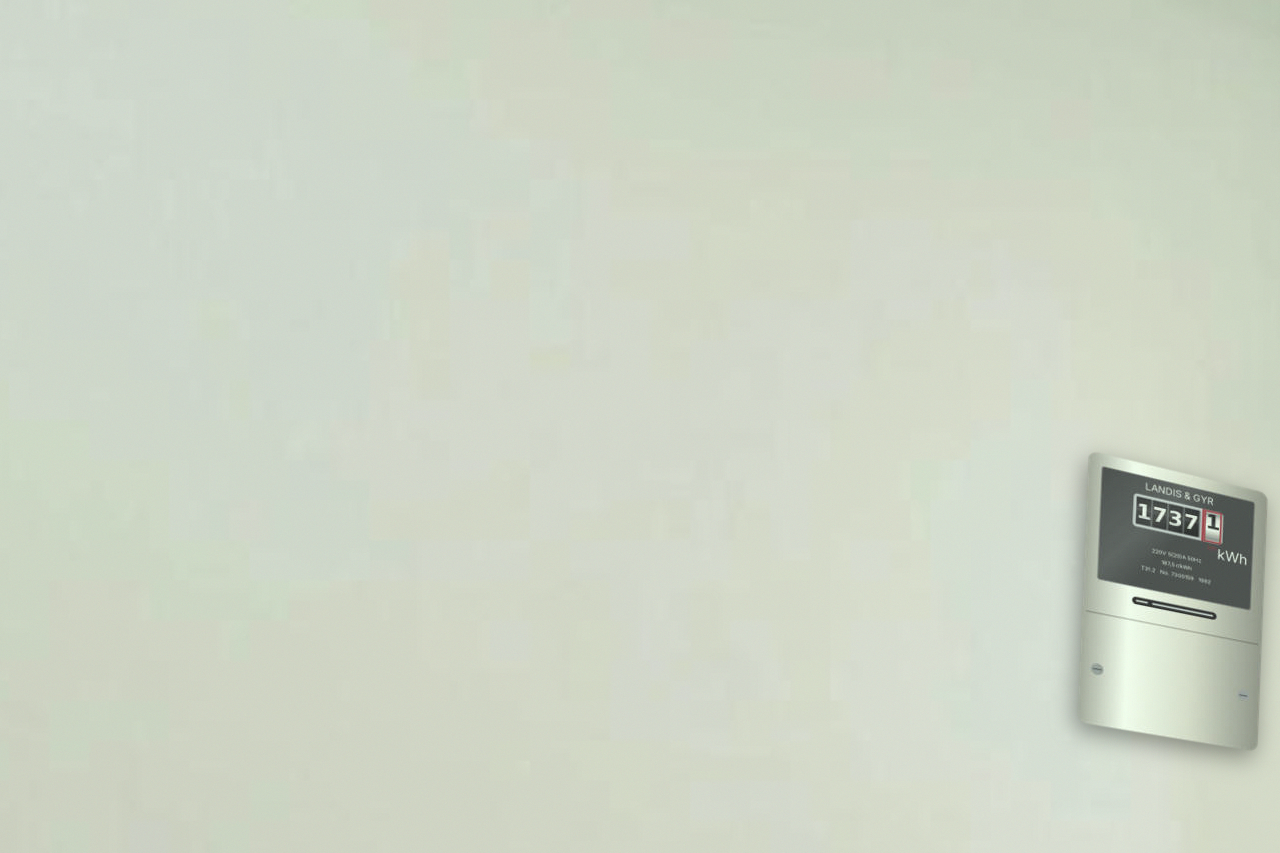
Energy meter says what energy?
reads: 1737.1 kWh
